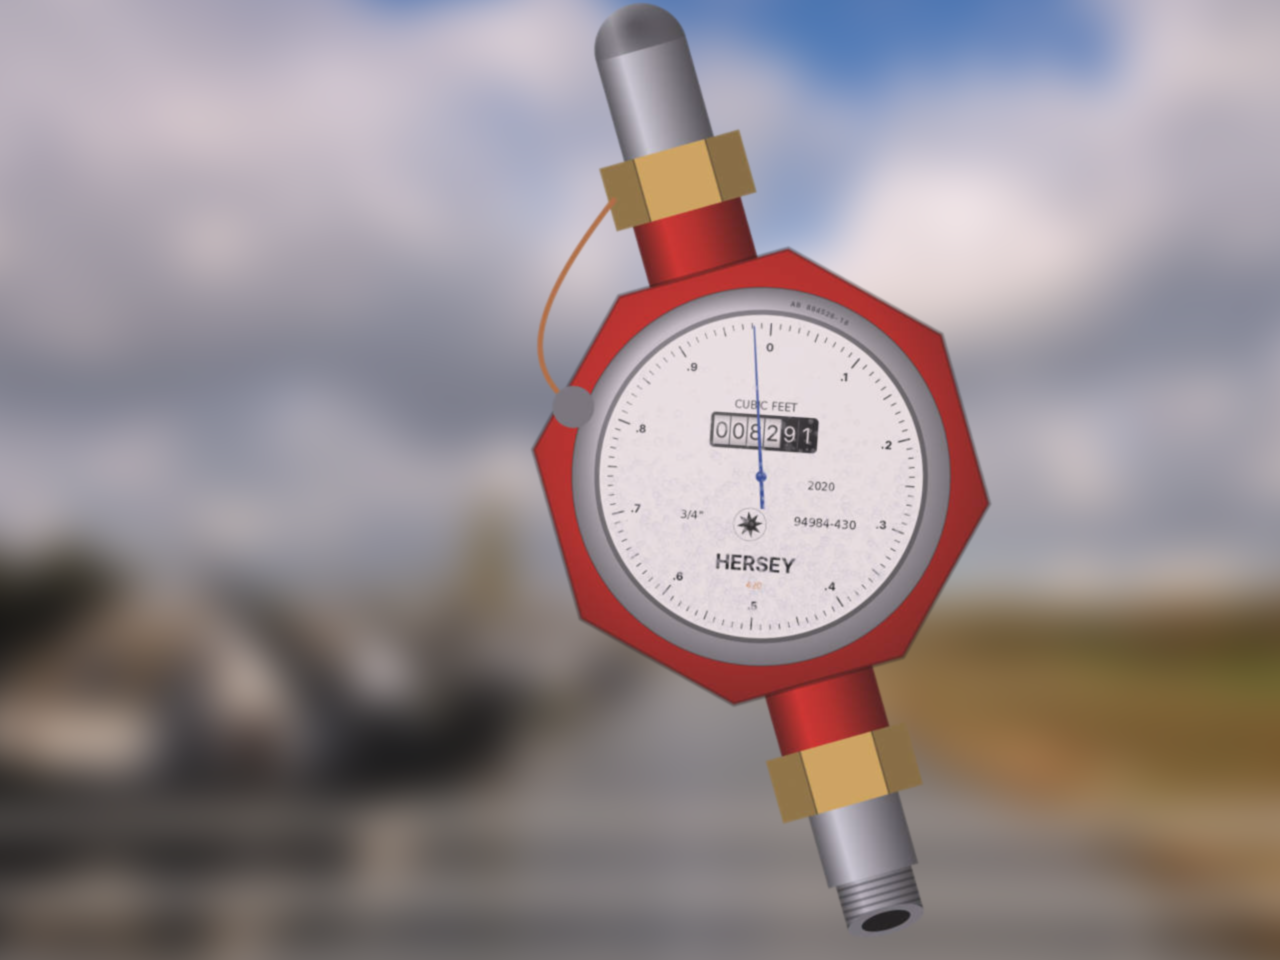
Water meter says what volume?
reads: 8290.98 ft³
